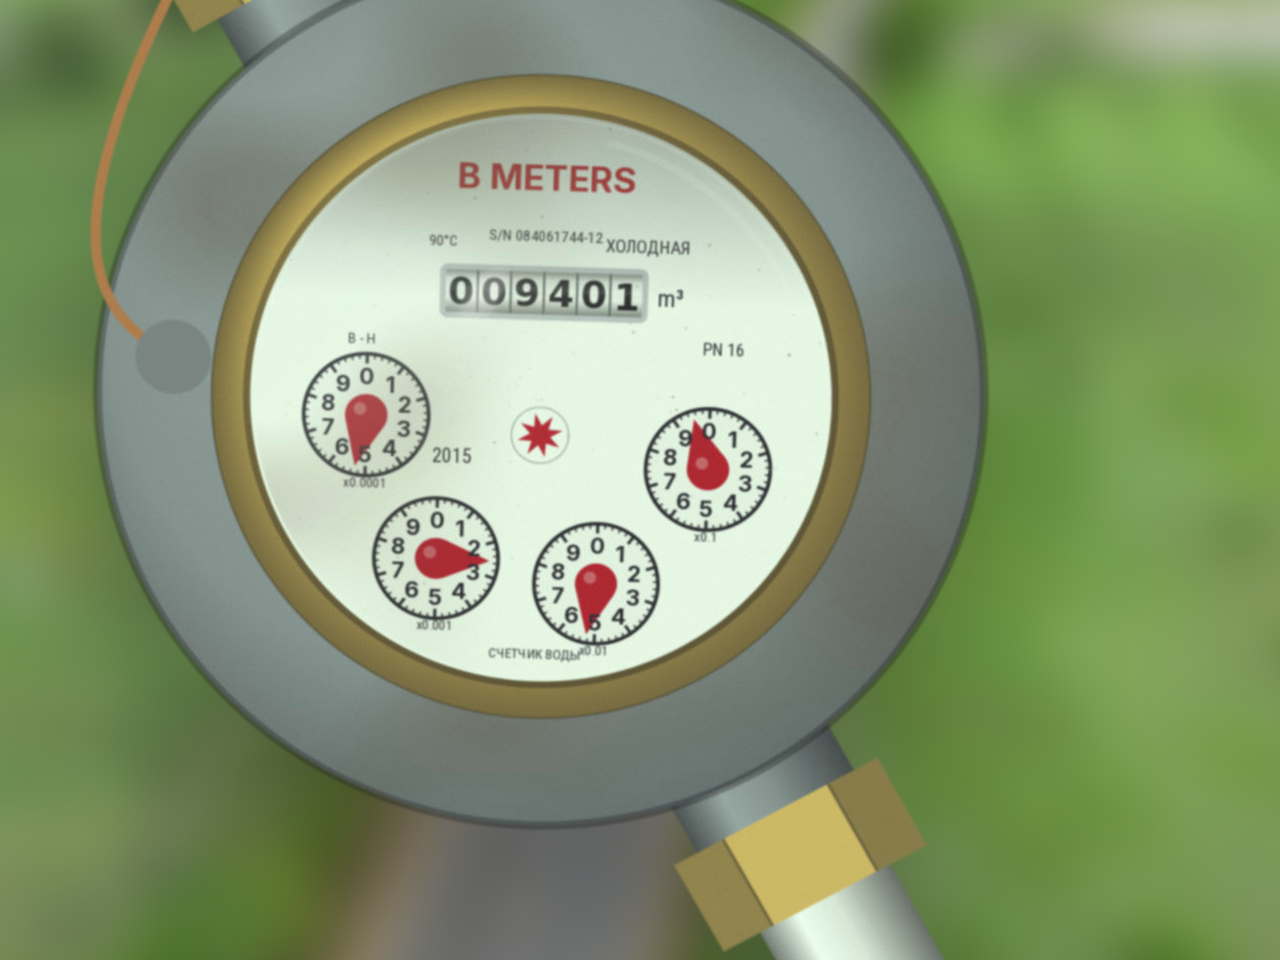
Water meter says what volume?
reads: 9400.9525 m³
